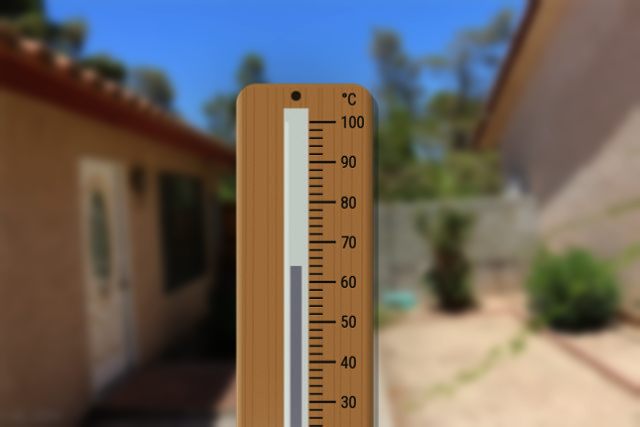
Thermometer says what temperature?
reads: 64 °C
